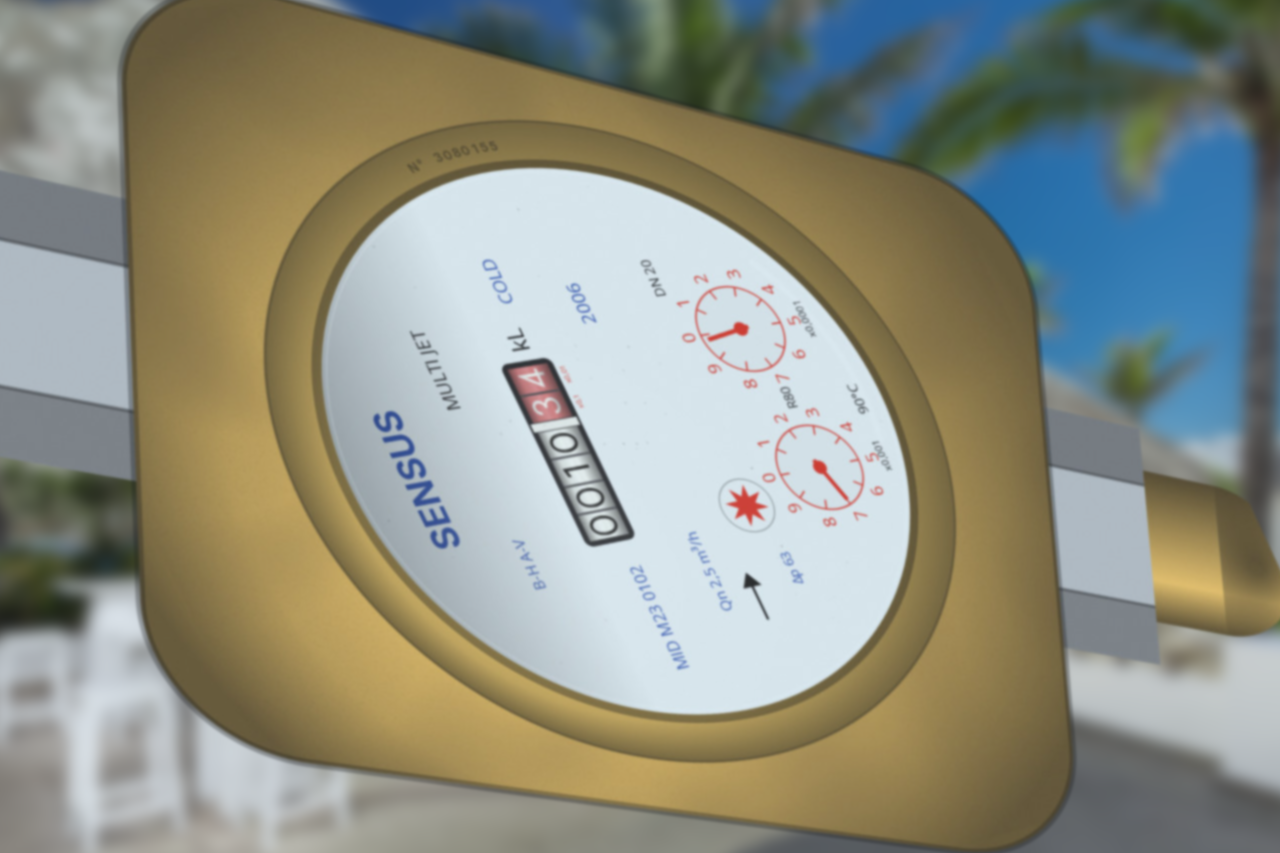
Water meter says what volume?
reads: 10.3469 kL
